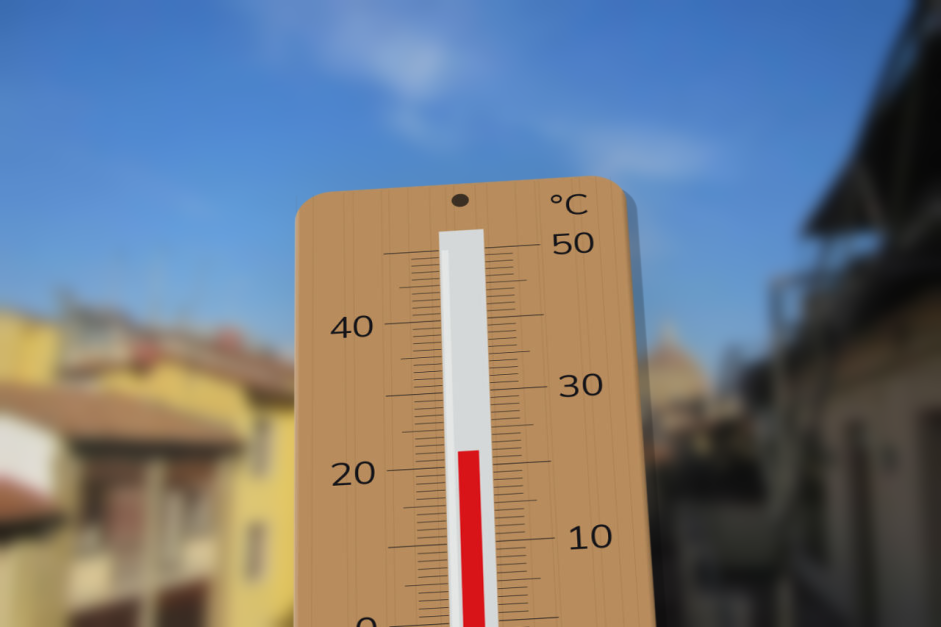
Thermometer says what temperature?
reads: 22 °C
